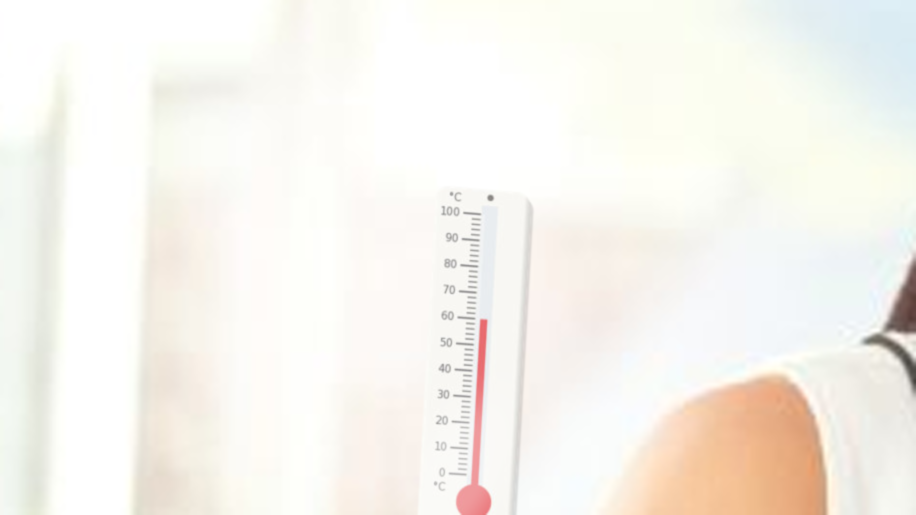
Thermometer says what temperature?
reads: 60 °C
